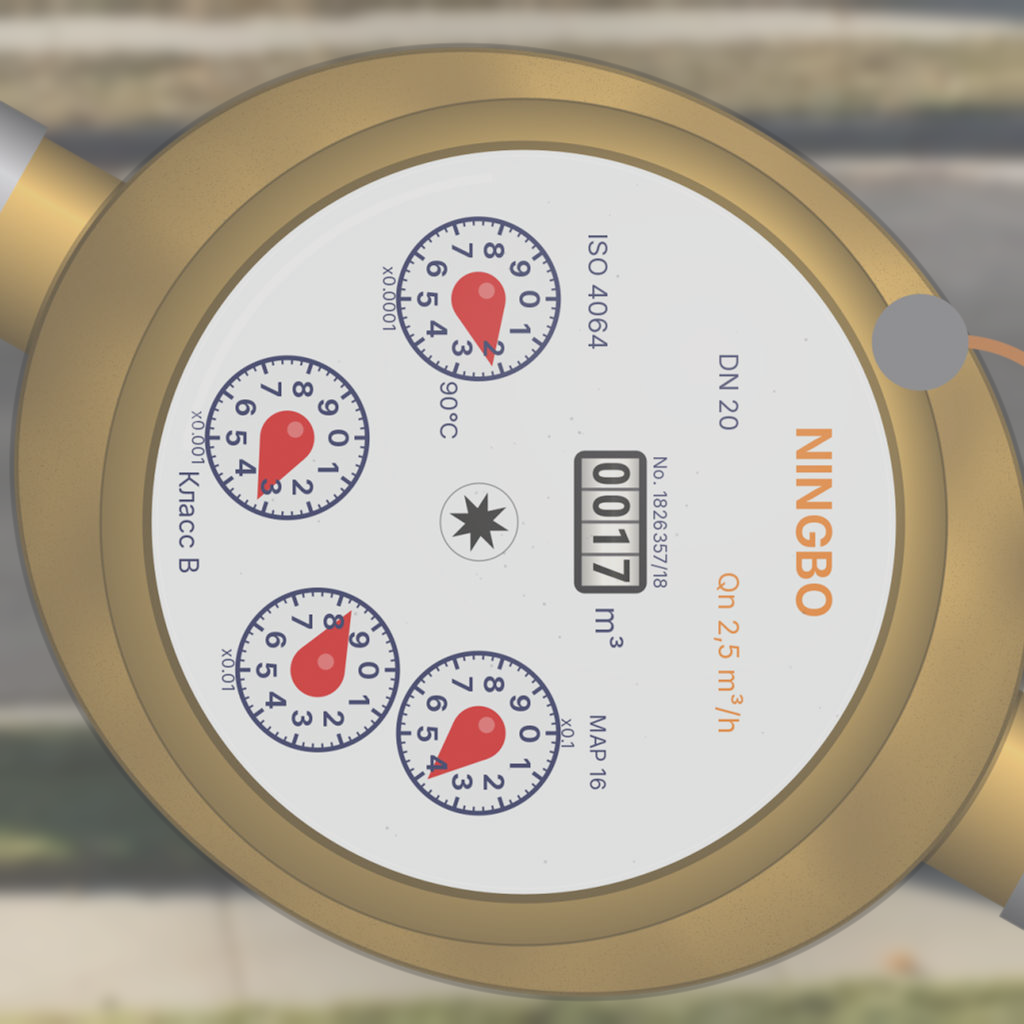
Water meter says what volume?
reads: 17.3832 m³
